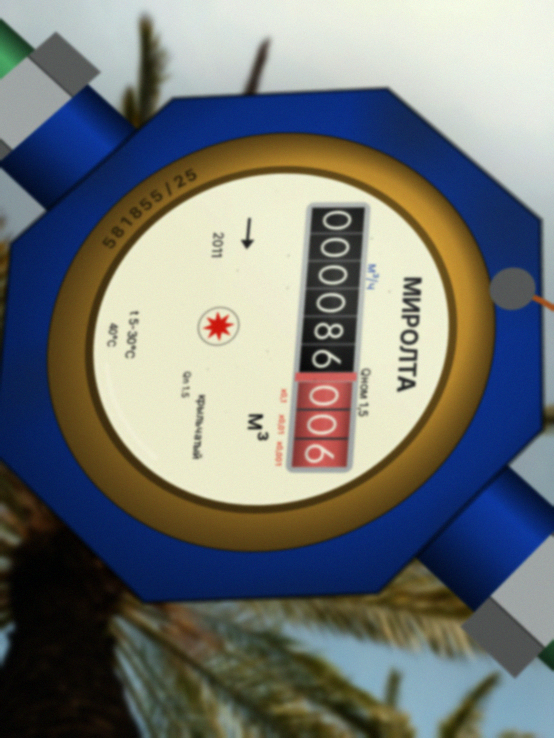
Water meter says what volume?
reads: 86.006 m³
